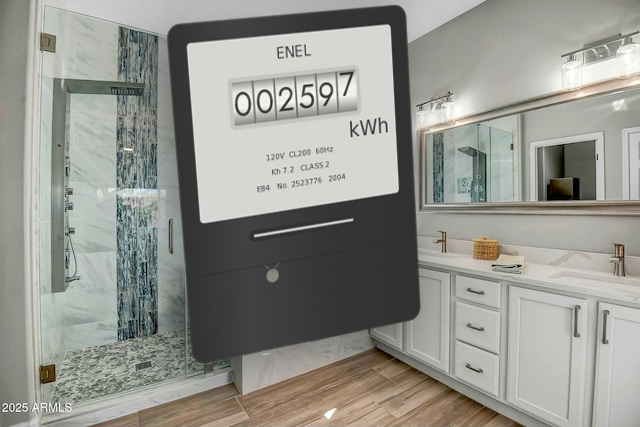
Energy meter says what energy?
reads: 2597 kWh
